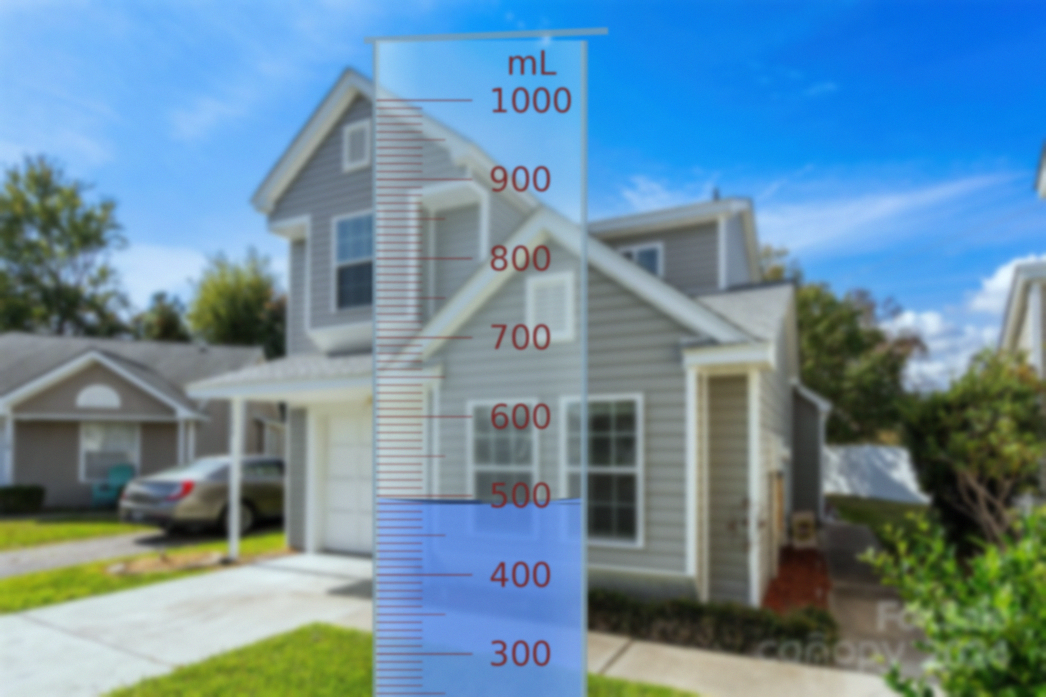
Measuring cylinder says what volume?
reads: 490 mL
